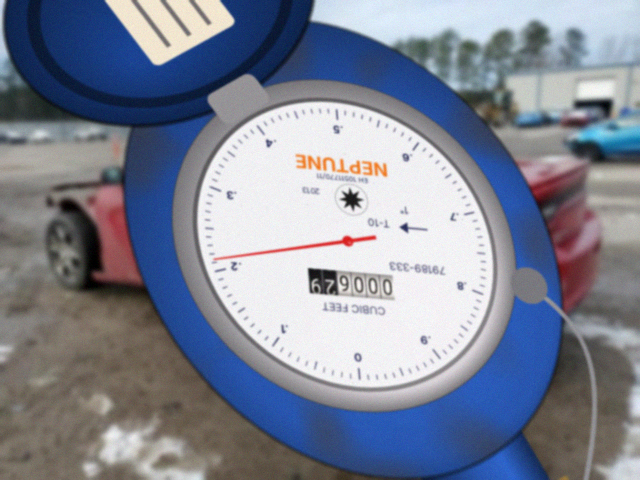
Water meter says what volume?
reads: 629.21 ft³
